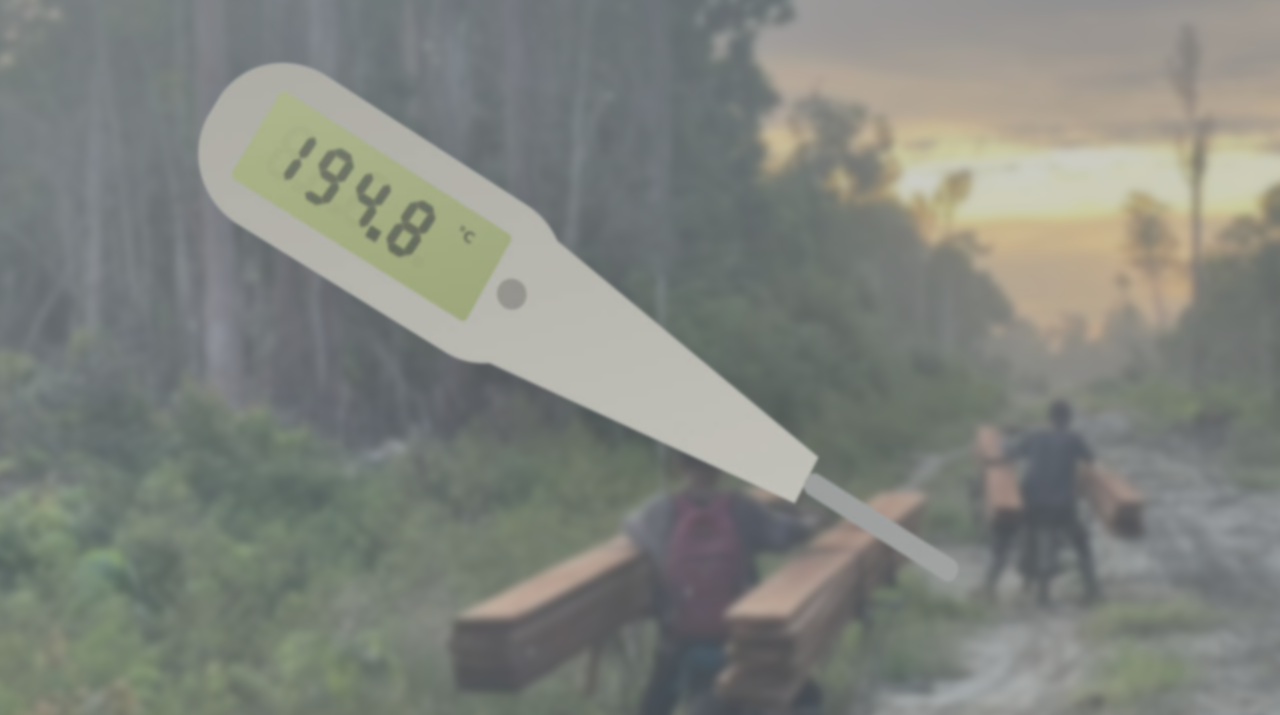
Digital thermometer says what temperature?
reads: 194.8 °C
